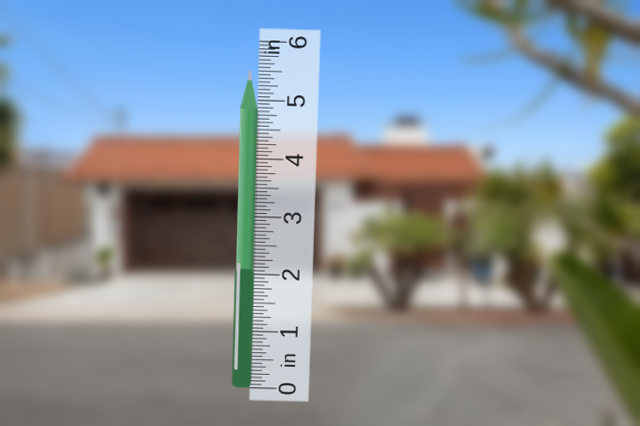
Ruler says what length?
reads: 5.5 in
